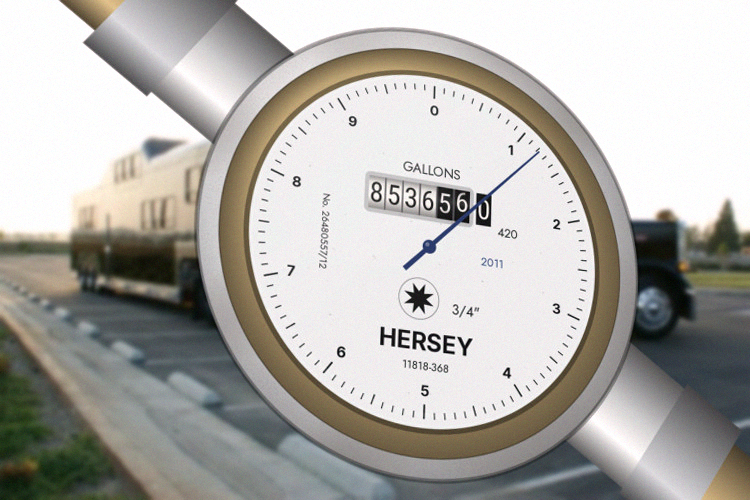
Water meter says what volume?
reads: 8536561.2 gal
